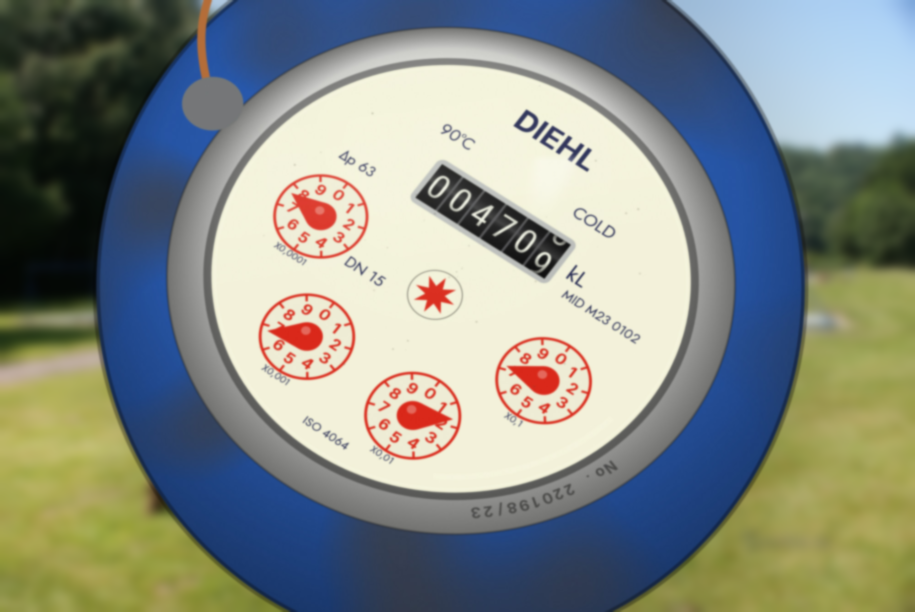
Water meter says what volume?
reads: 4708.7167 kL
